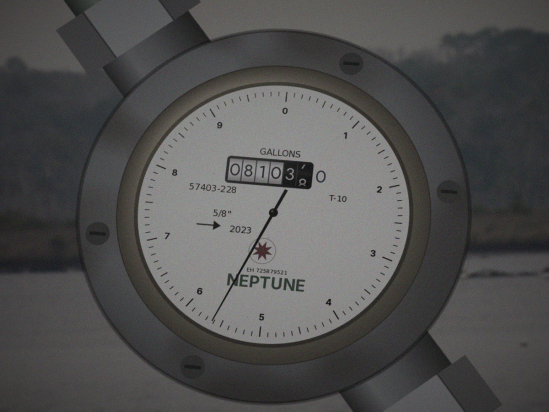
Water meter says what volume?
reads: 810375.6 gal
